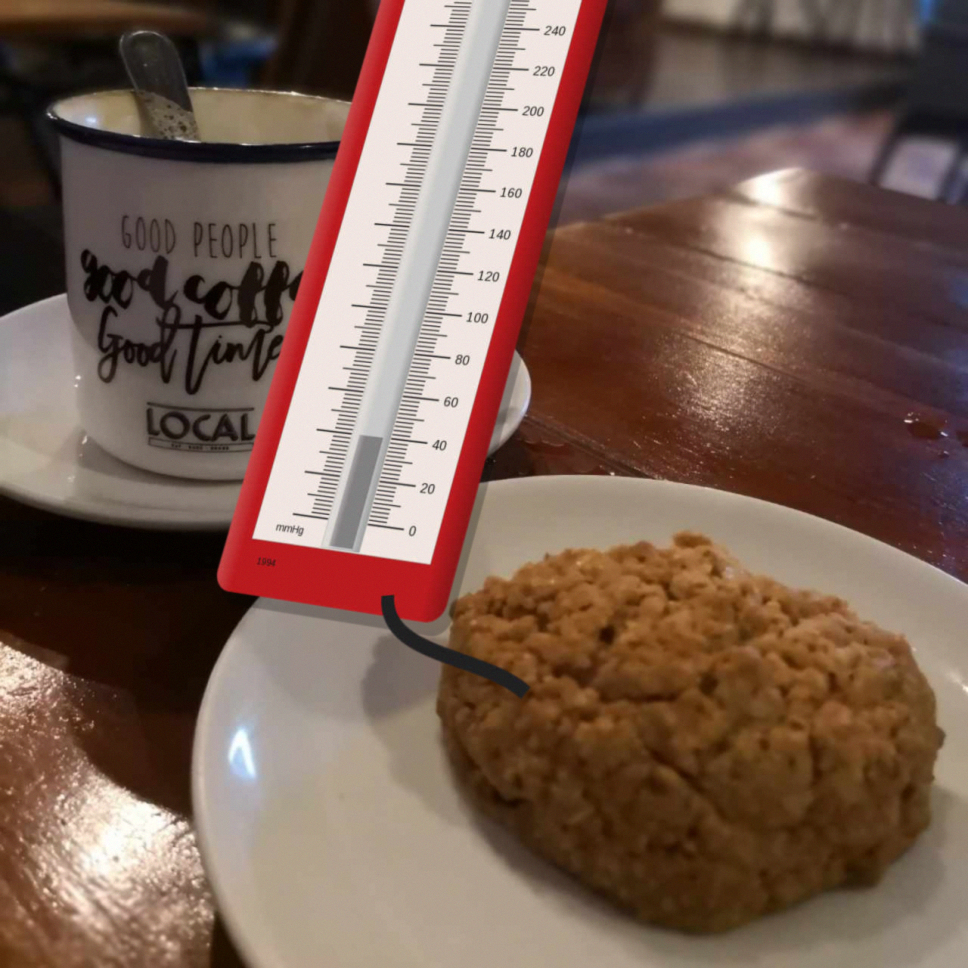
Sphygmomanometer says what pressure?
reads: 40 mmHg
